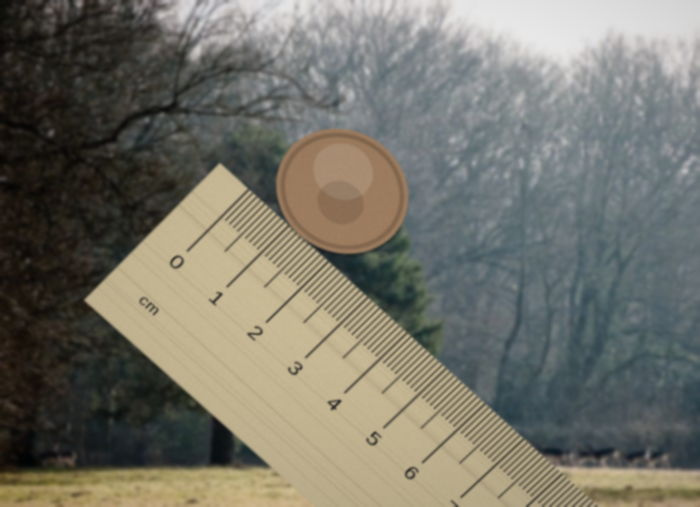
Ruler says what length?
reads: 2.5 cm
